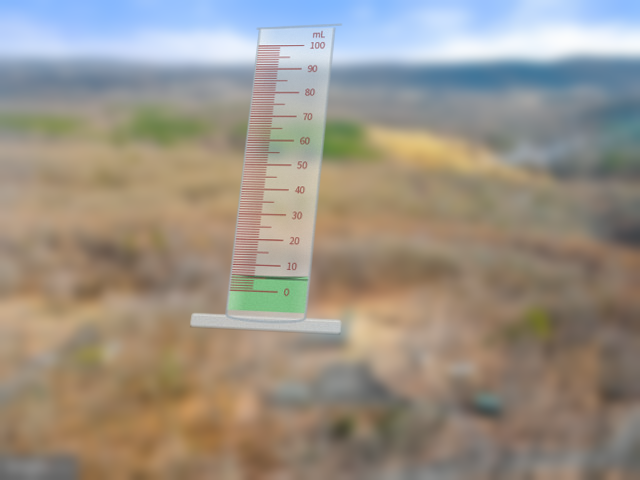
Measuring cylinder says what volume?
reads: 5 mL
